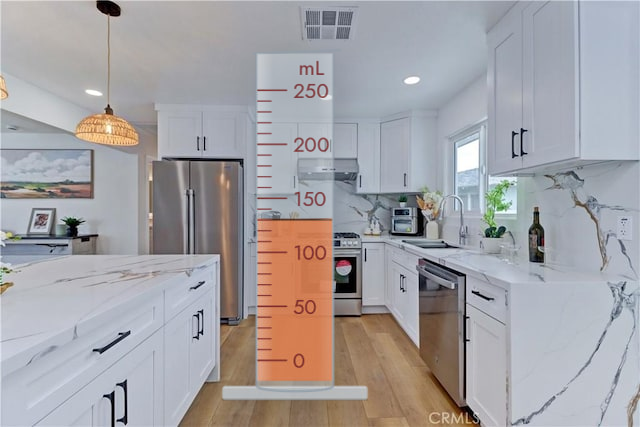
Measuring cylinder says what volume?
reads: 130 mL
